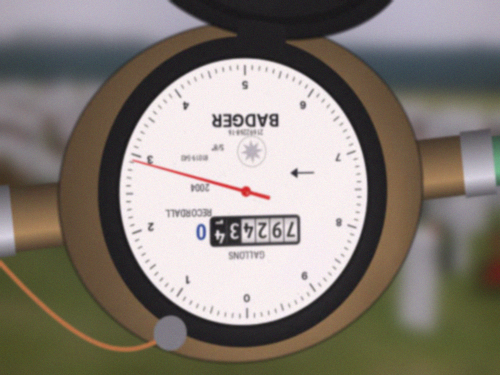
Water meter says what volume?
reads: 7924342.9 gal
